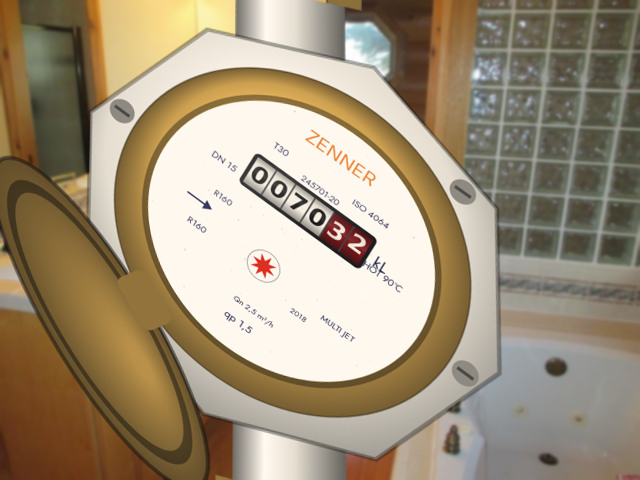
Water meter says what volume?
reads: 70.32 kL
